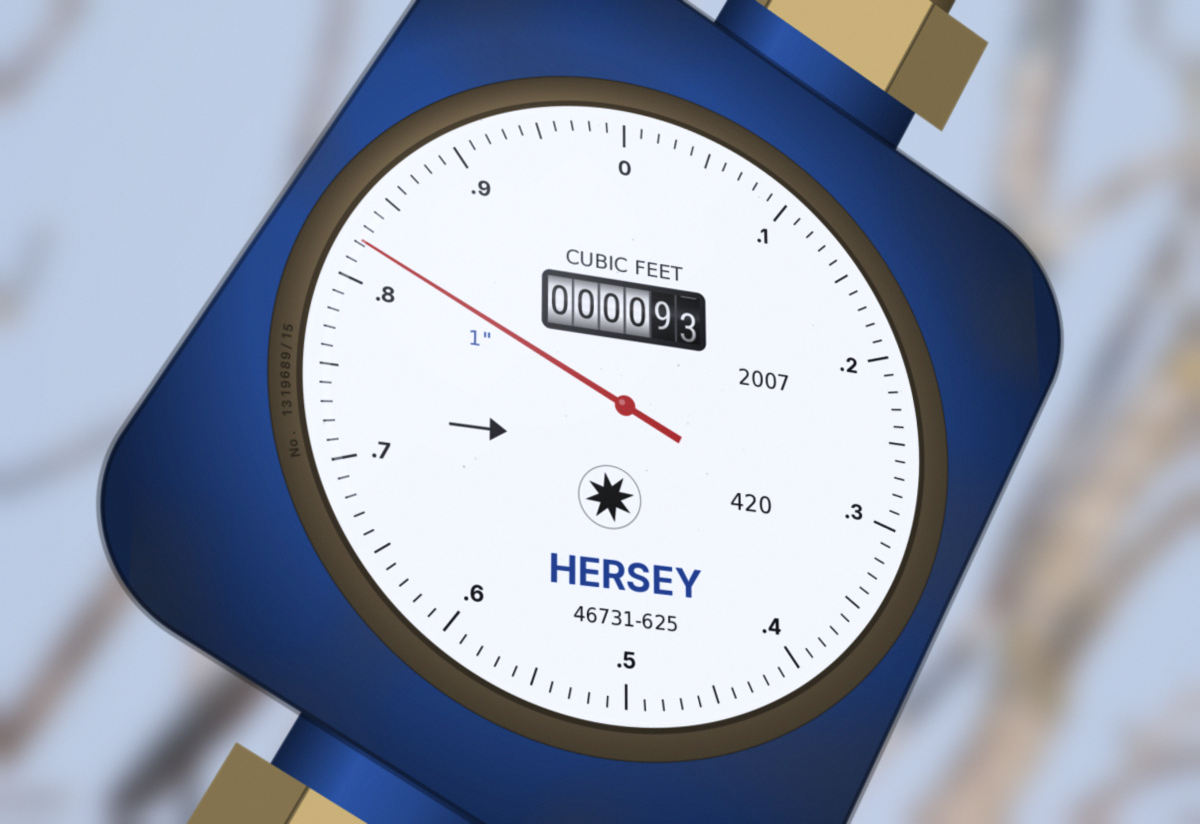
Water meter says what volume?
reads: 92.82 ft³
